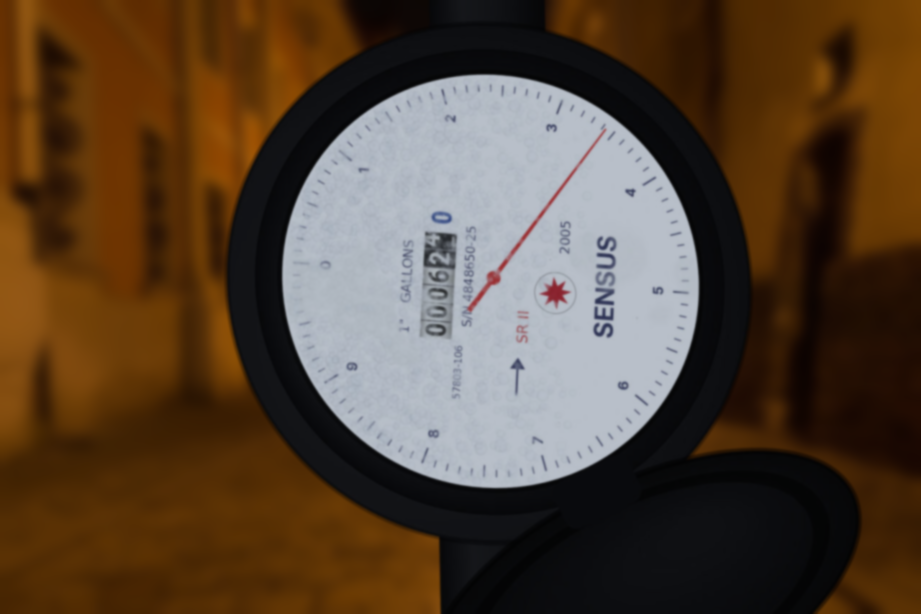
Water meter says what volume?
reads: 6243.4 gal
